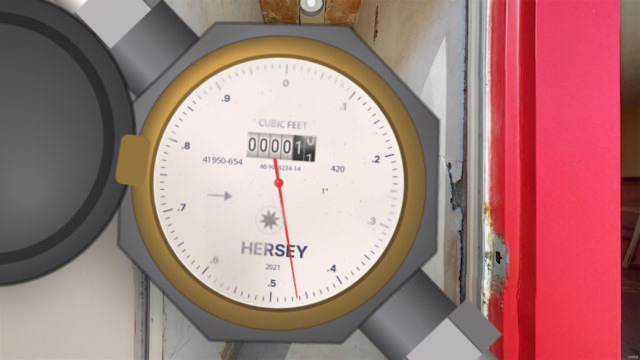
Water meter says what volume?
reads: 10.46 ft³
